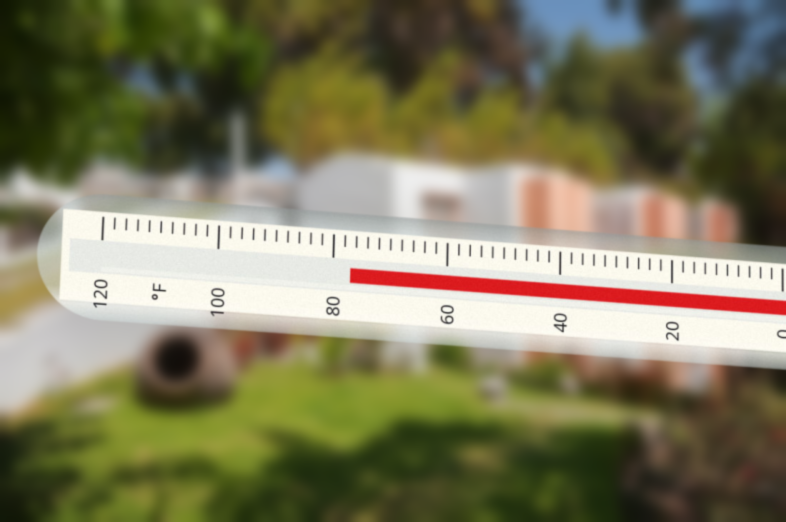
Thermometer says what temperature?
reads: 77 °F
